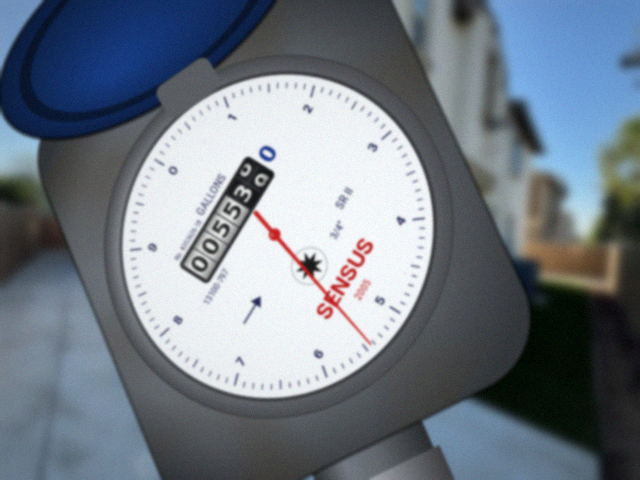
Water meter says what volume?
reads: 55385.4 gal
